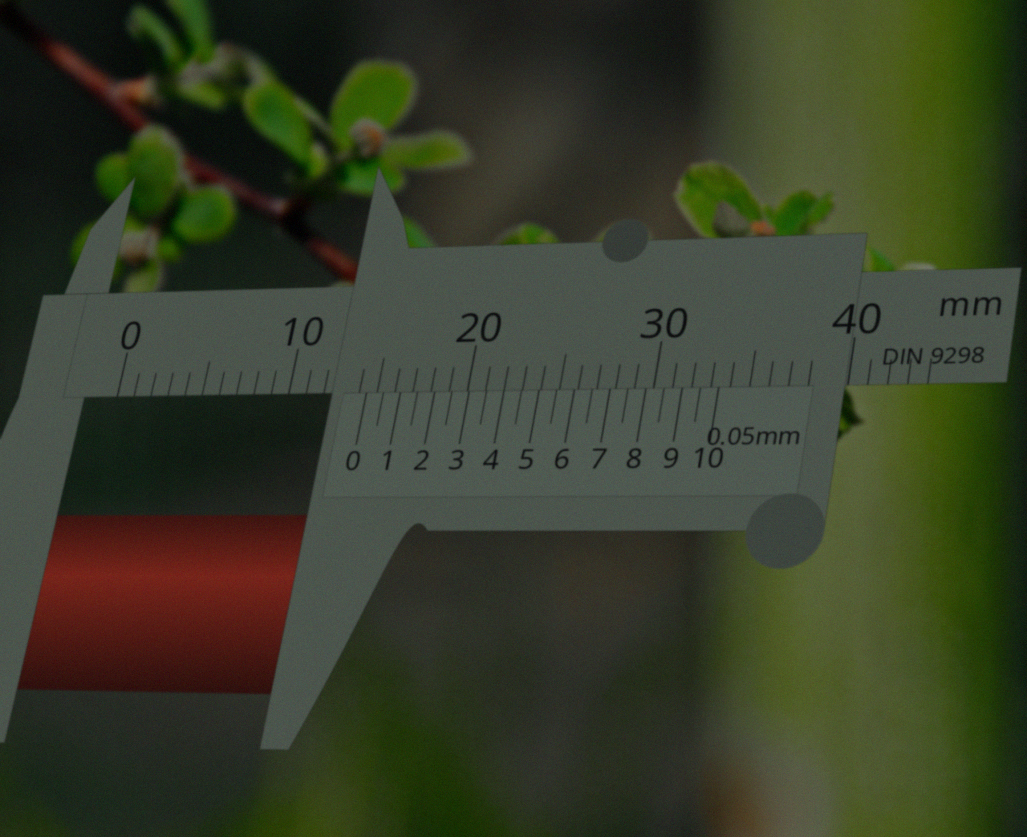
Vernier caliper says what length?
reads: 14.4 mm
